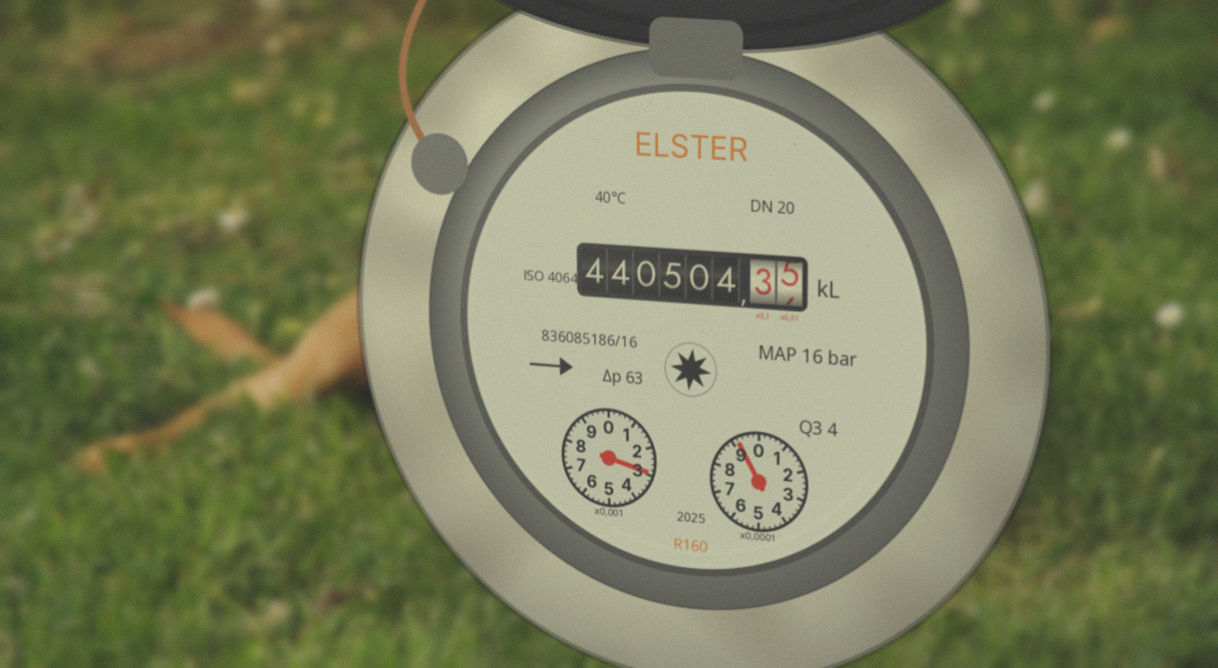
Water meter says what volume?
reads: 440504.3529 kL
